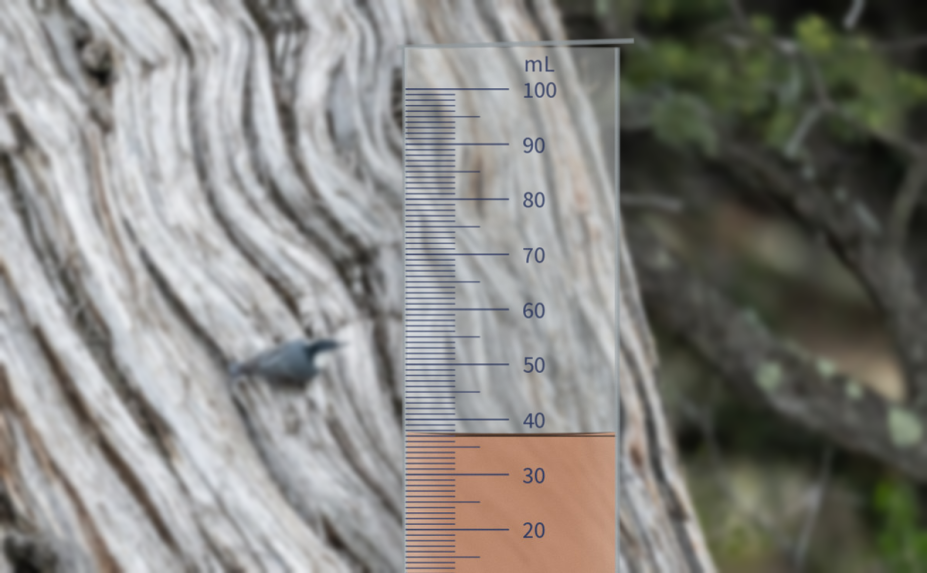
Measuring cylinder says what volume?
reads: 37 mL
